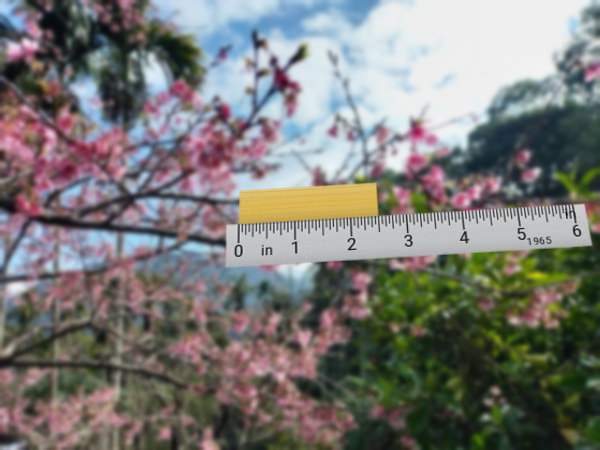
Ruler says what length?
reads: 2.5 in
